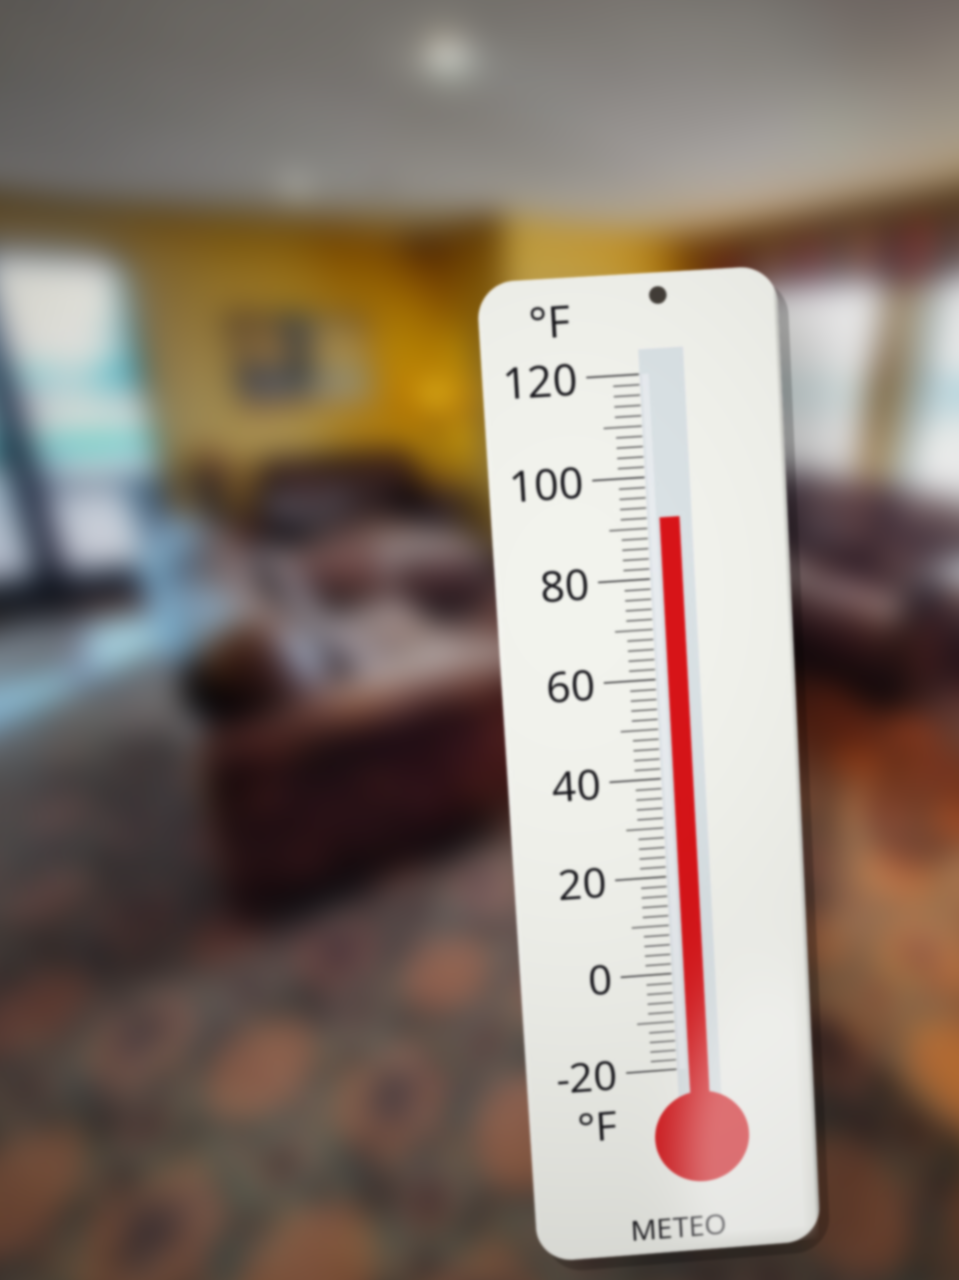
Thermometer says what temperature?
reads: 92 °F
